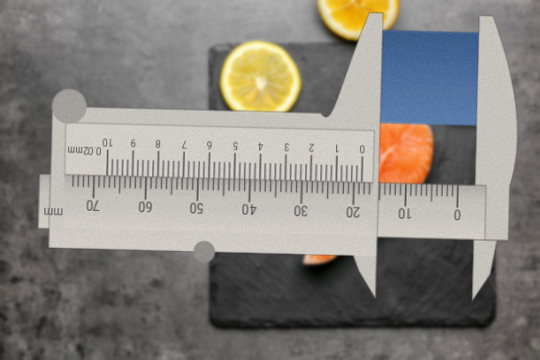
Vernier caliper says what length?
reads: 18.5 mm
